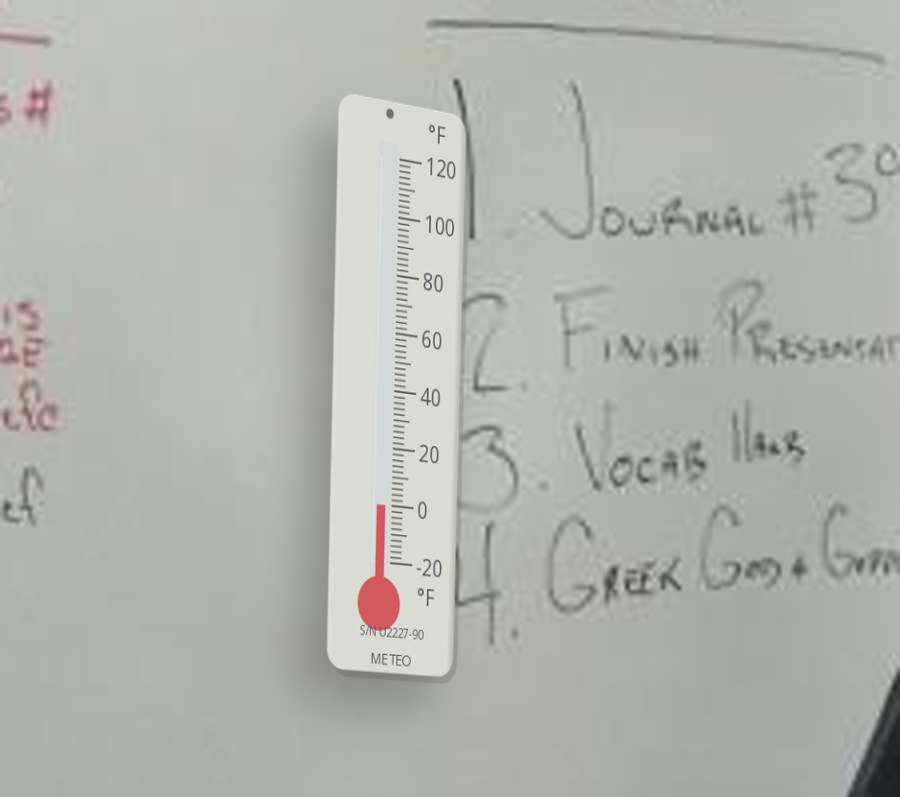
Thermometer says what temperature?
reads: 0 °F
